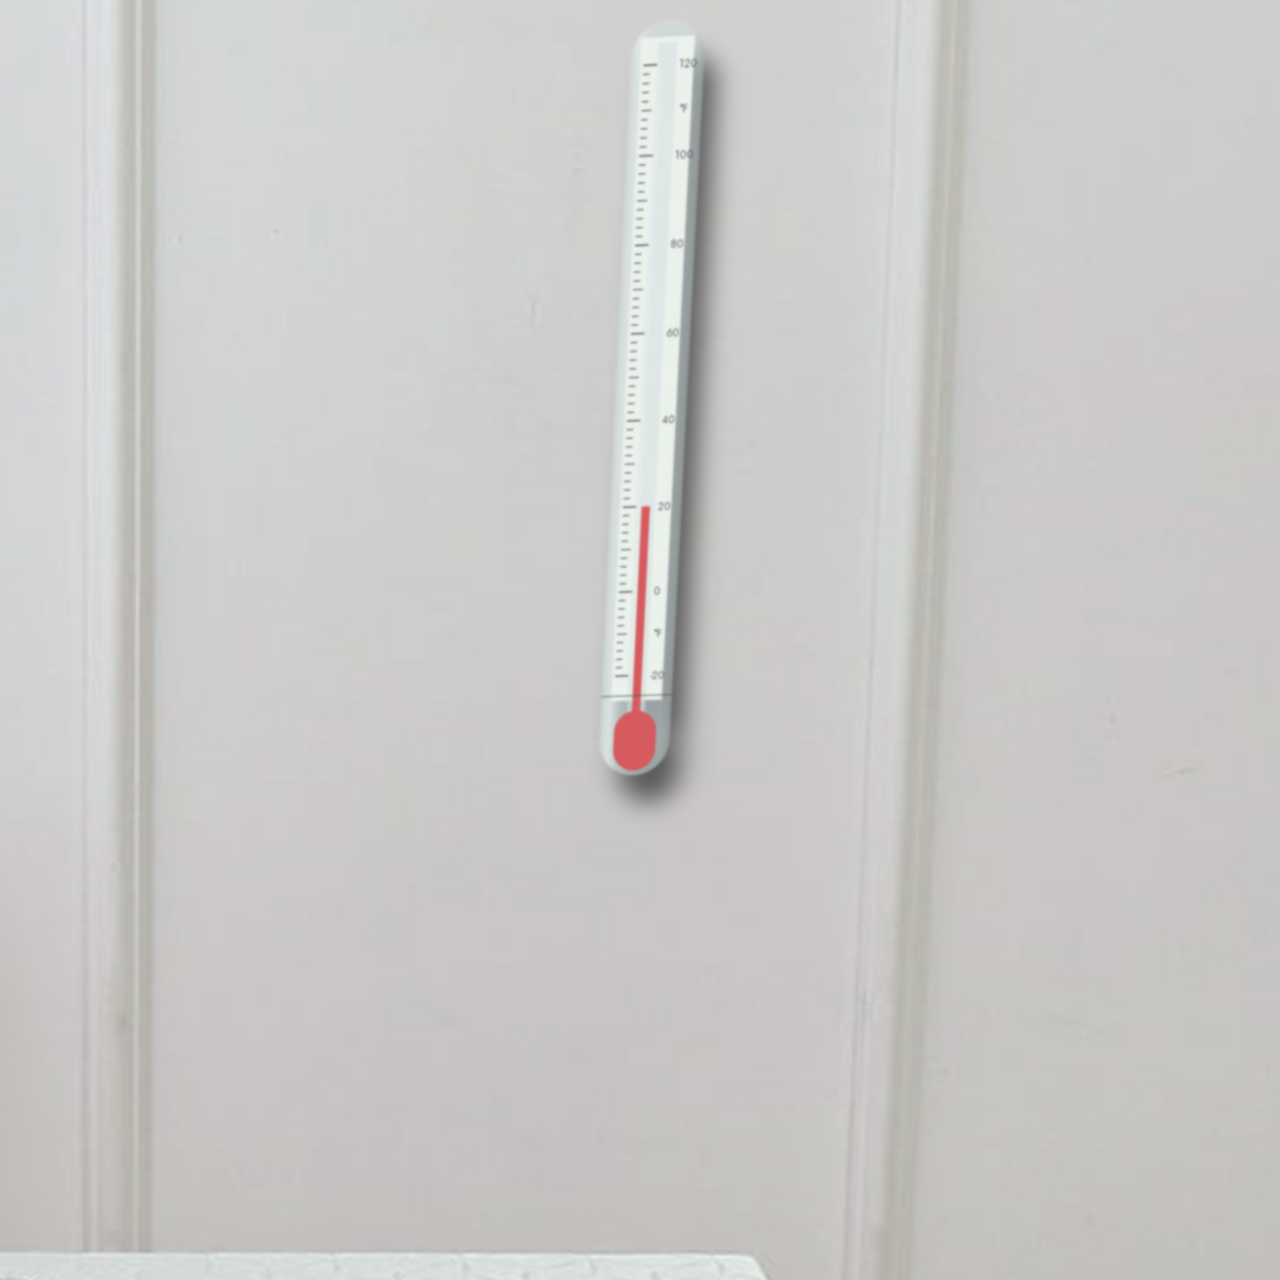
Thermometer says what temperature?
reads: 20 °F
